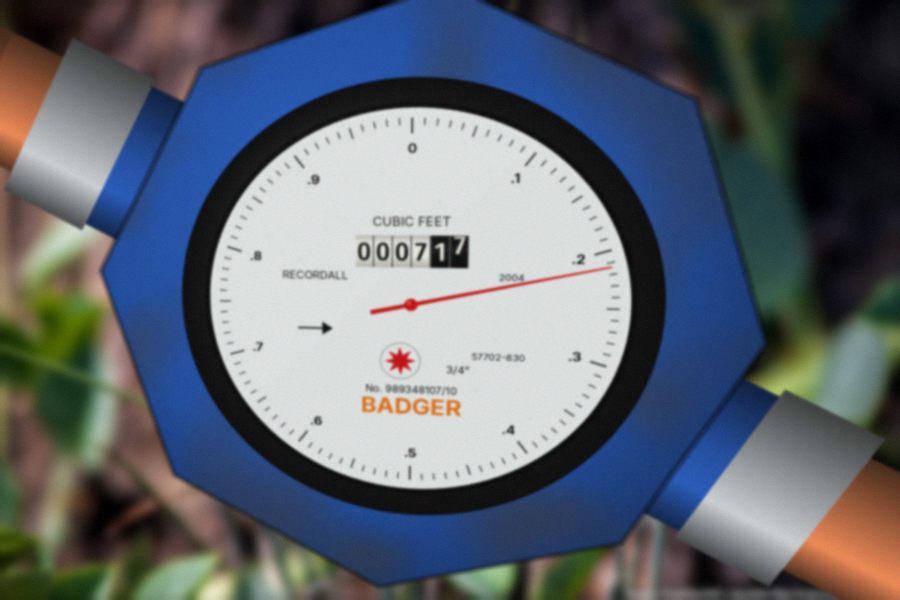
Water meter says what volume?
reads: 717.21 ft³
